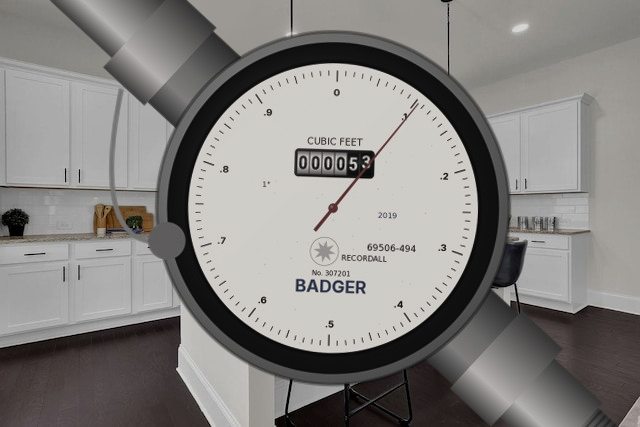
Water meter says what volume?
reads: 53.10 ft³
